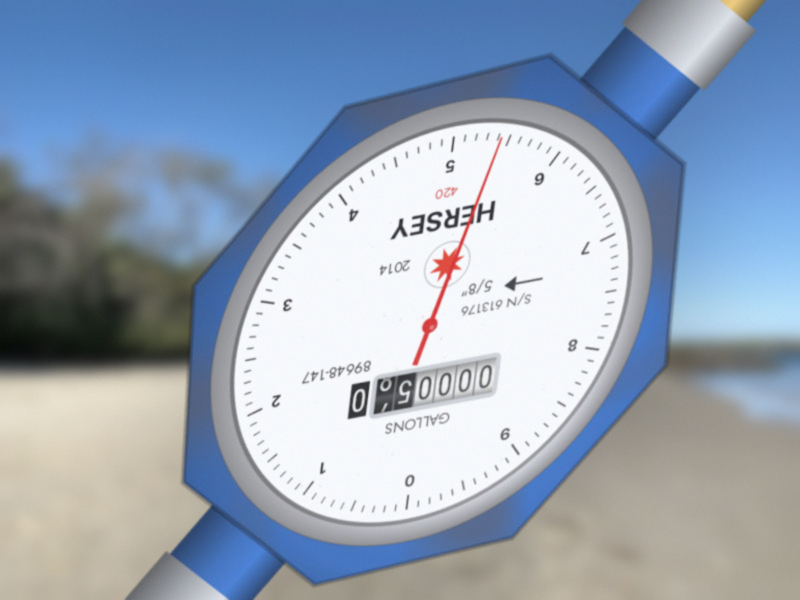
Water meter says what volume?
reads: 575.4 gal
